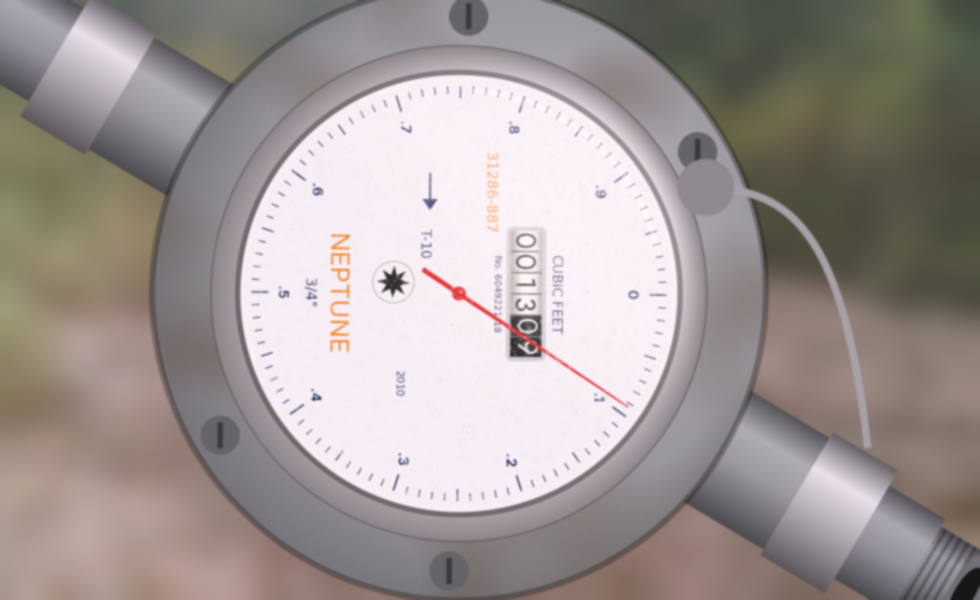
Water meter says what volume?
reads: 1309.09 ft³
